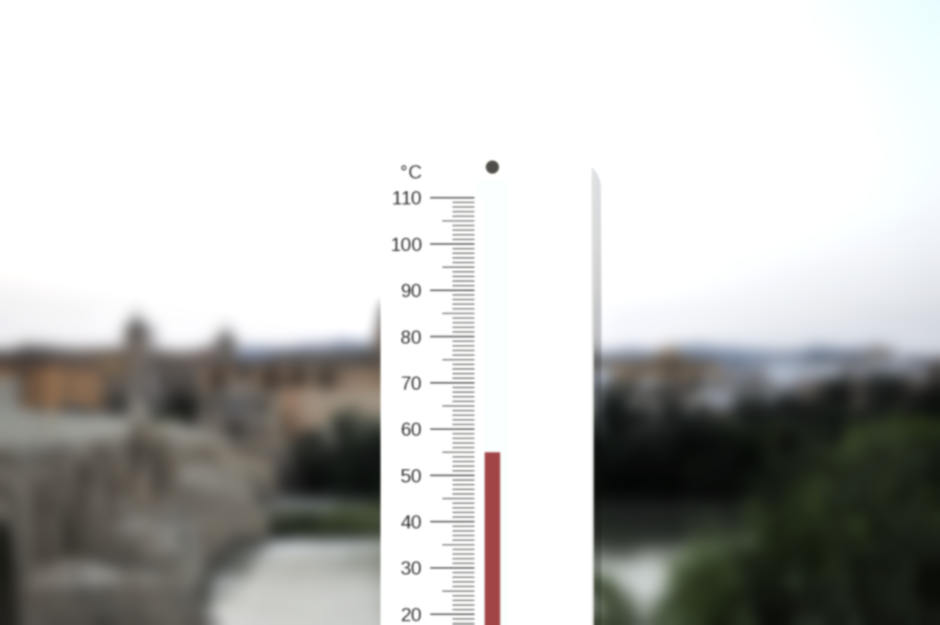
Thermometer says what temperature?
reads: 55 °C
